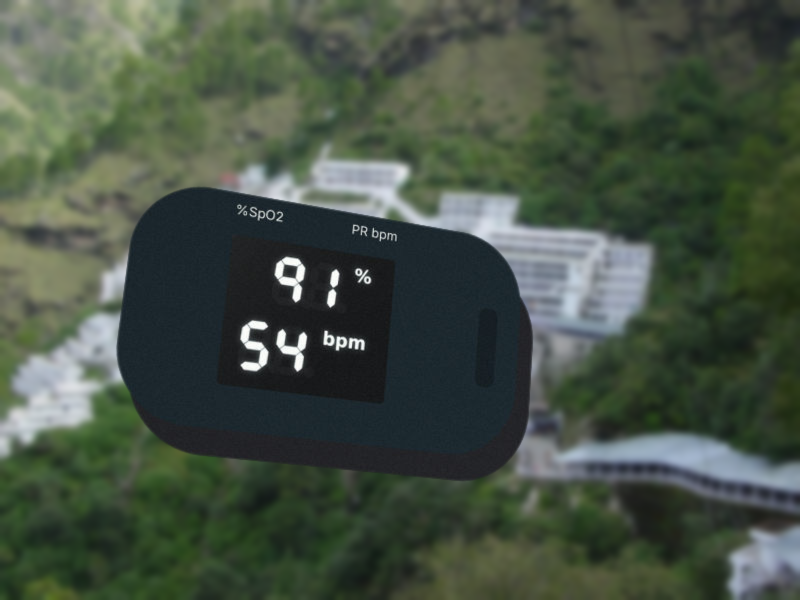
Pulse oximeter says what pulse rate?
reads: 54 bpm
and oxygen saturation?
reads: 91 %
